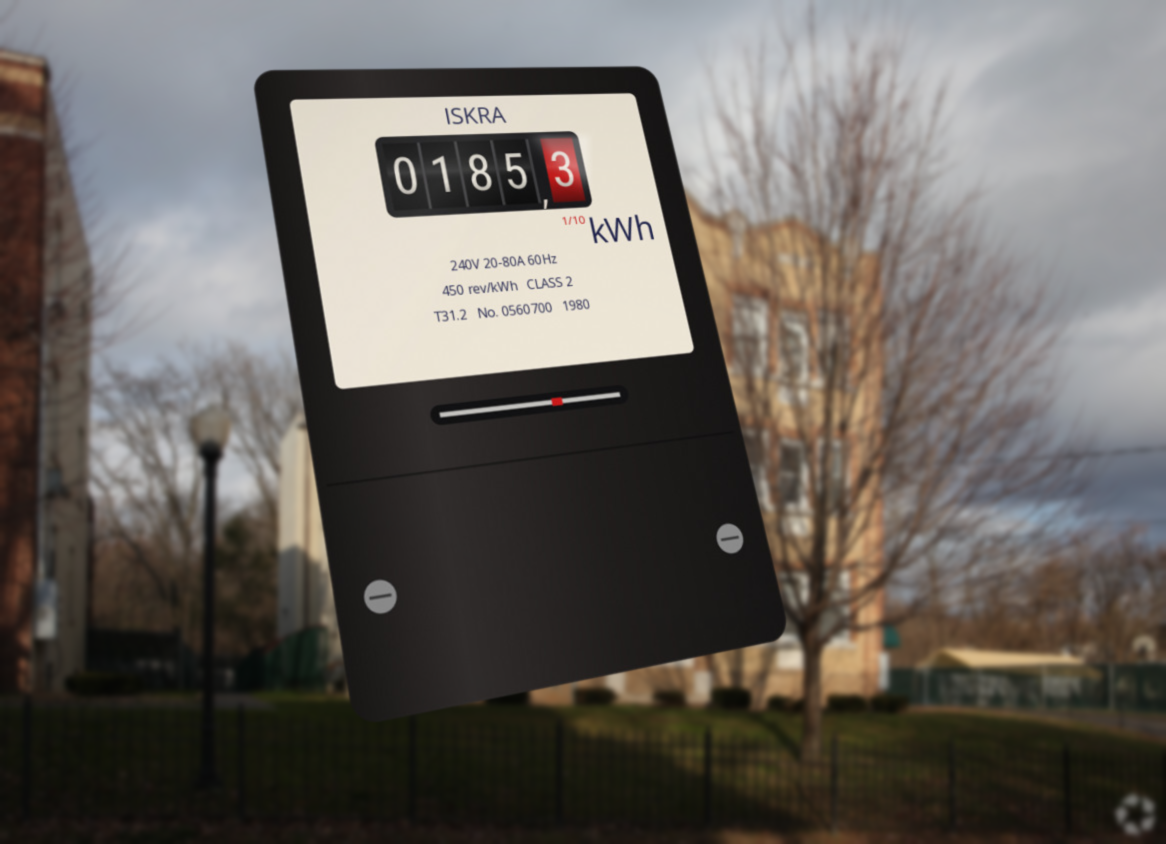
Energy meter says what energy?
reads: 185.3 kWh
